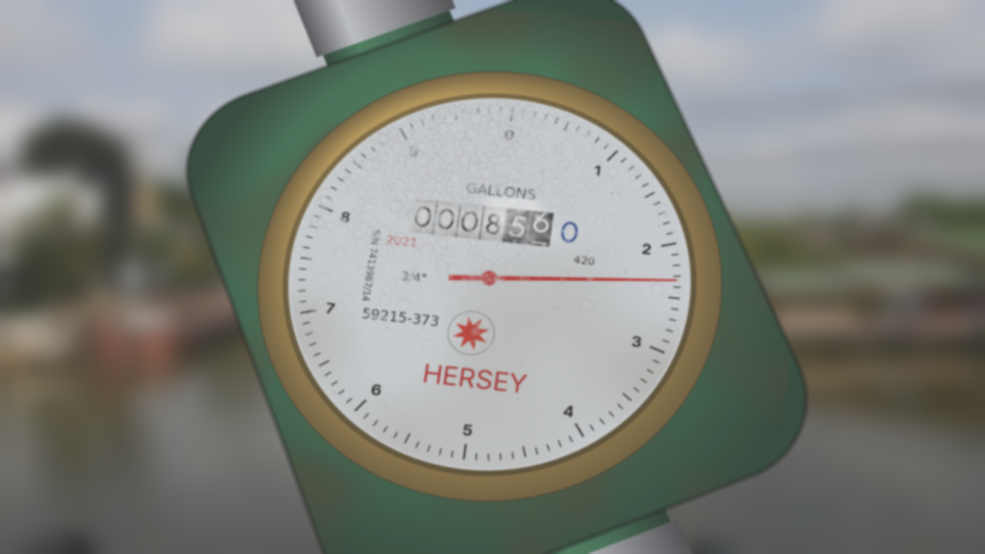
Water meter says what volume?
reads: 8562.3 gal
